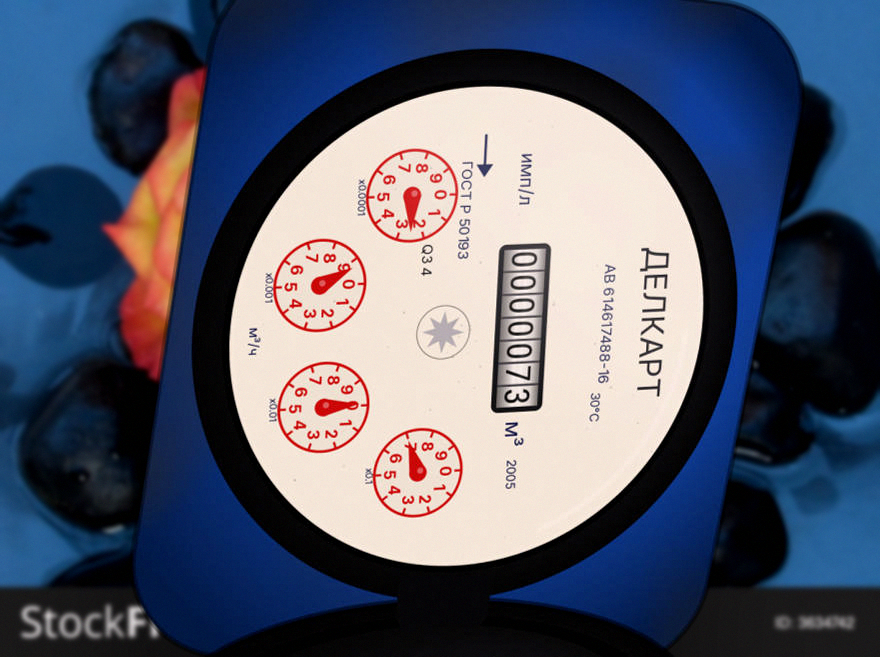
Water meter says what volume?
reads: 73.6992 m³
